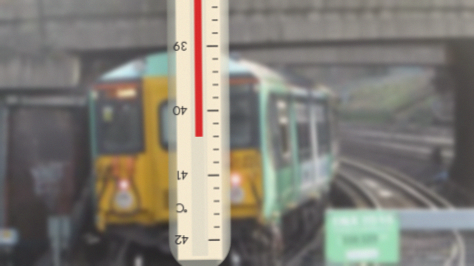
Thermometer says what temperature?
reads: 40.4 °C
